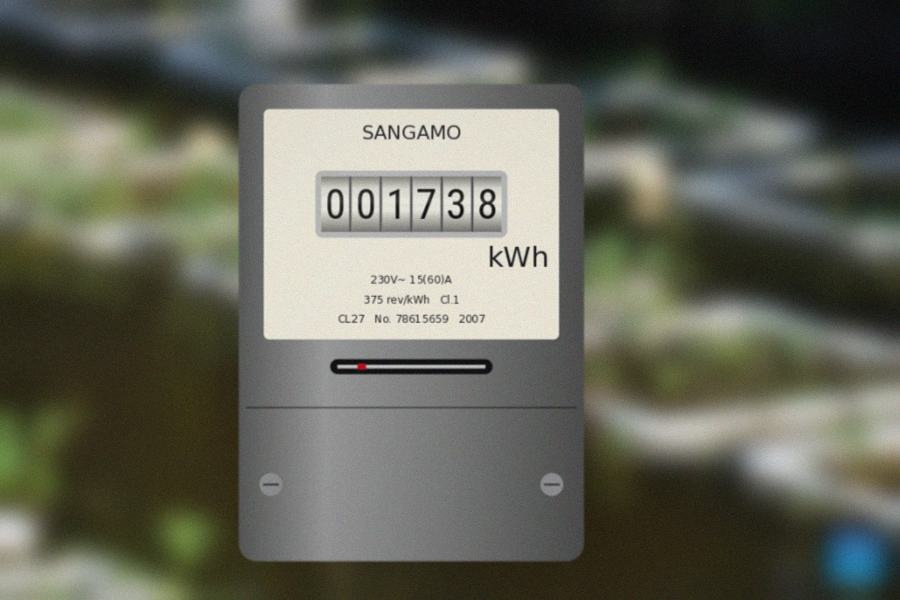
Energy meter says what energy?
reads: 1738 kWh
